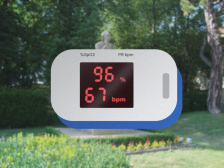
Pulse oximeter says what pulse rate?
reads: 67 bpm
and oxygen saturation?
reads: 96 %
